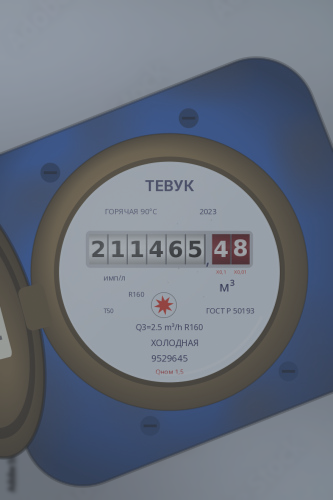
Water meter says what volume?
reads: 211465.48 m³
